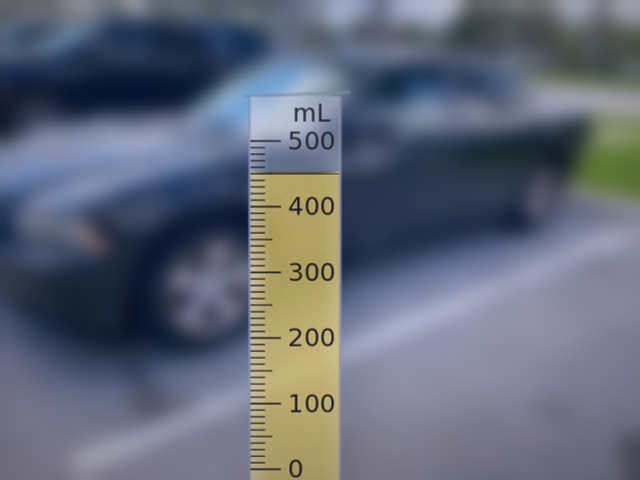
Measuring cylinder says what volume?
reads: 450 mL
